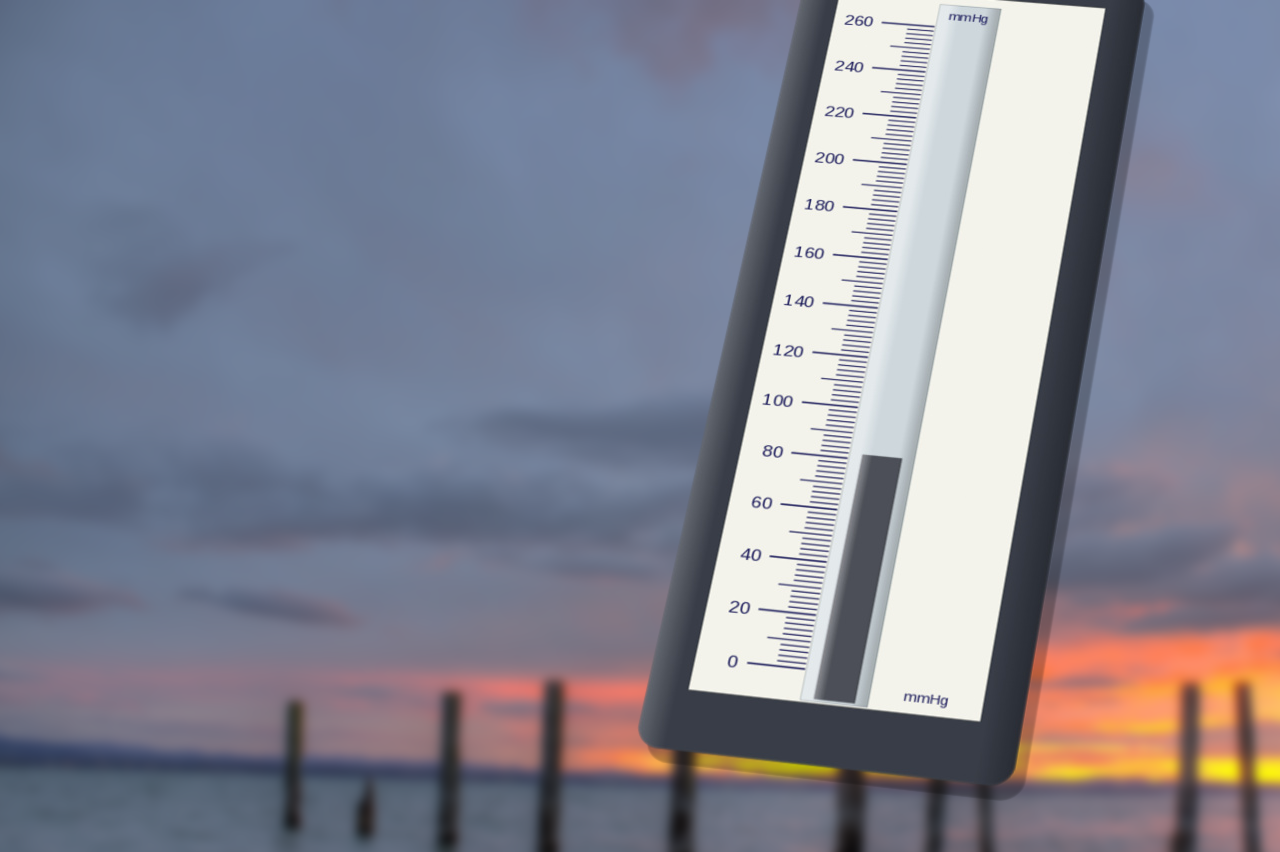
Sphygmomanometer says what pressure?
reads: 82 mmHg
